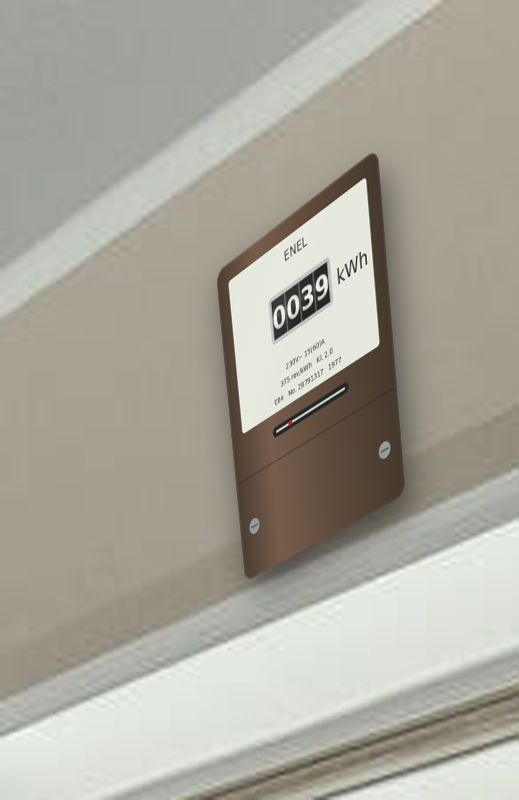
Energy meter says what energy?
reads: 39 kWh
